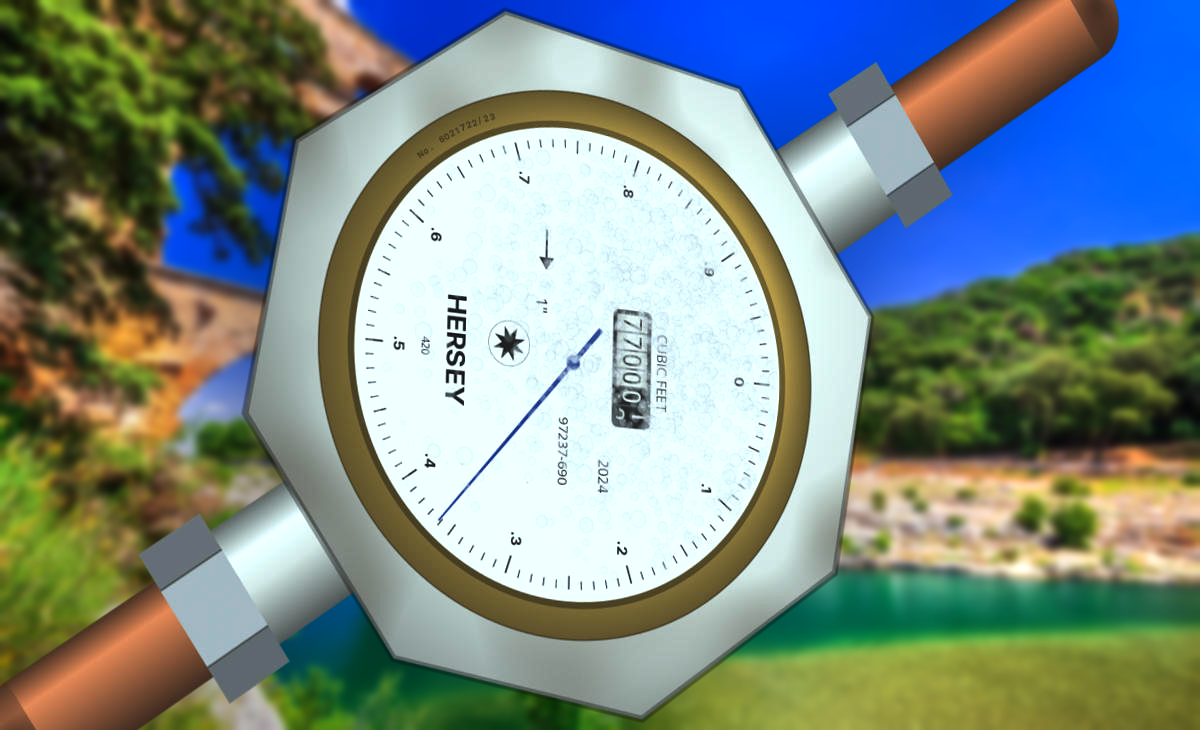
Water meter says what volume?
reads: 770001.36 ft³
